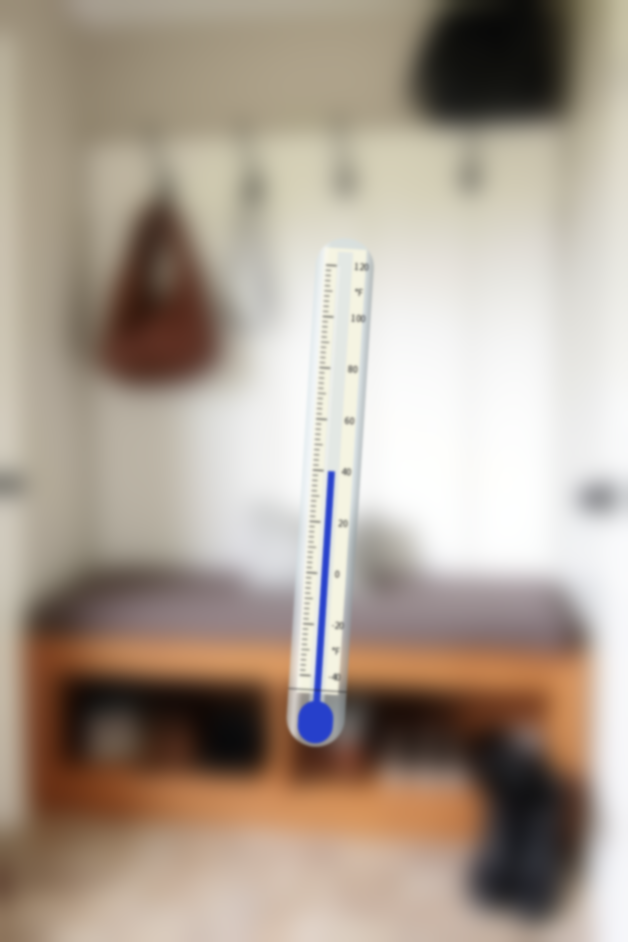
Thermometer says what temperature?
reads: 40 °F
